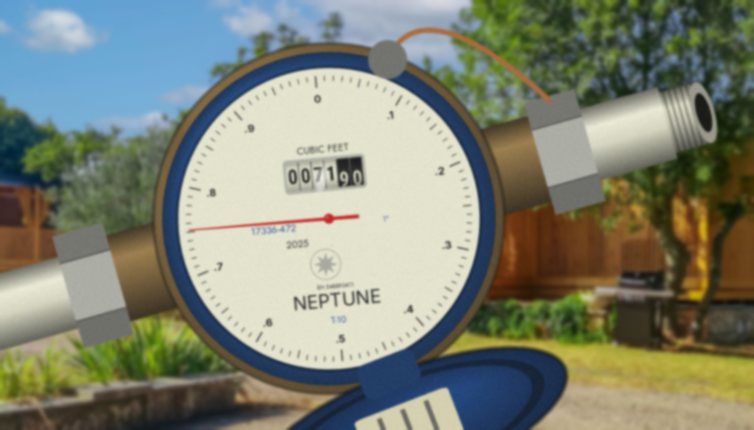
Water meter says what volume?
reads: 7189.75 ft³
